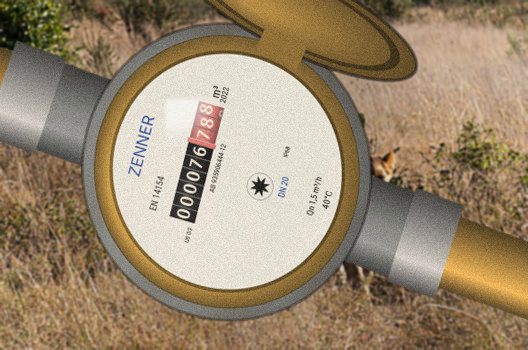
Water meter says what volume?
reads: 76.788 m³
